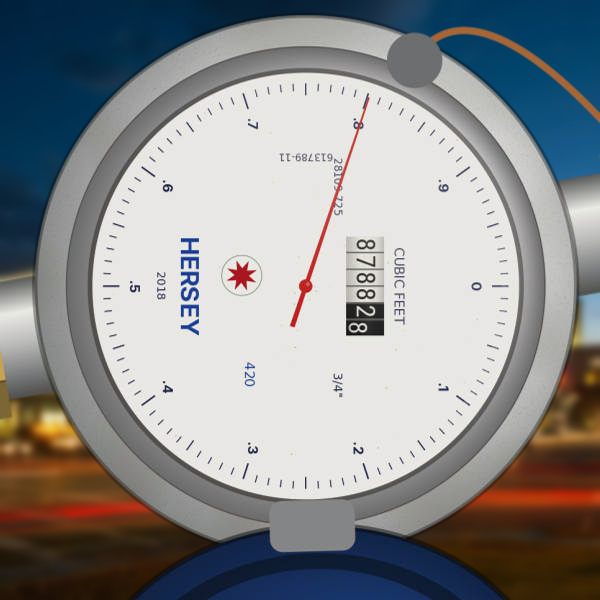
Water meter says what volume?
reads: 878827.80 ft³
